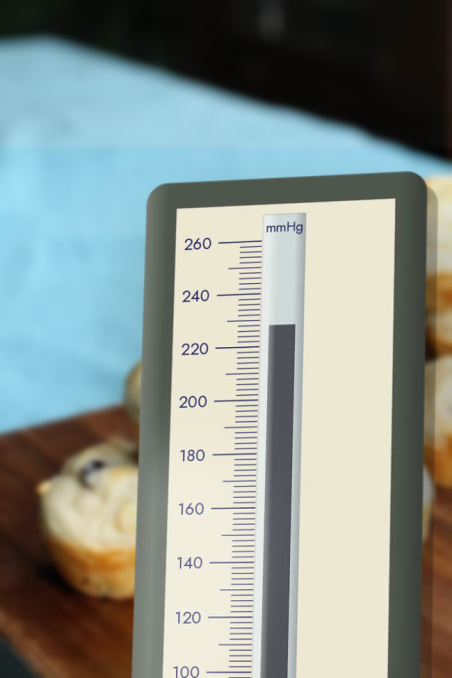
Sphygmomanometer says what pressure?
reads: 228 mmHg
